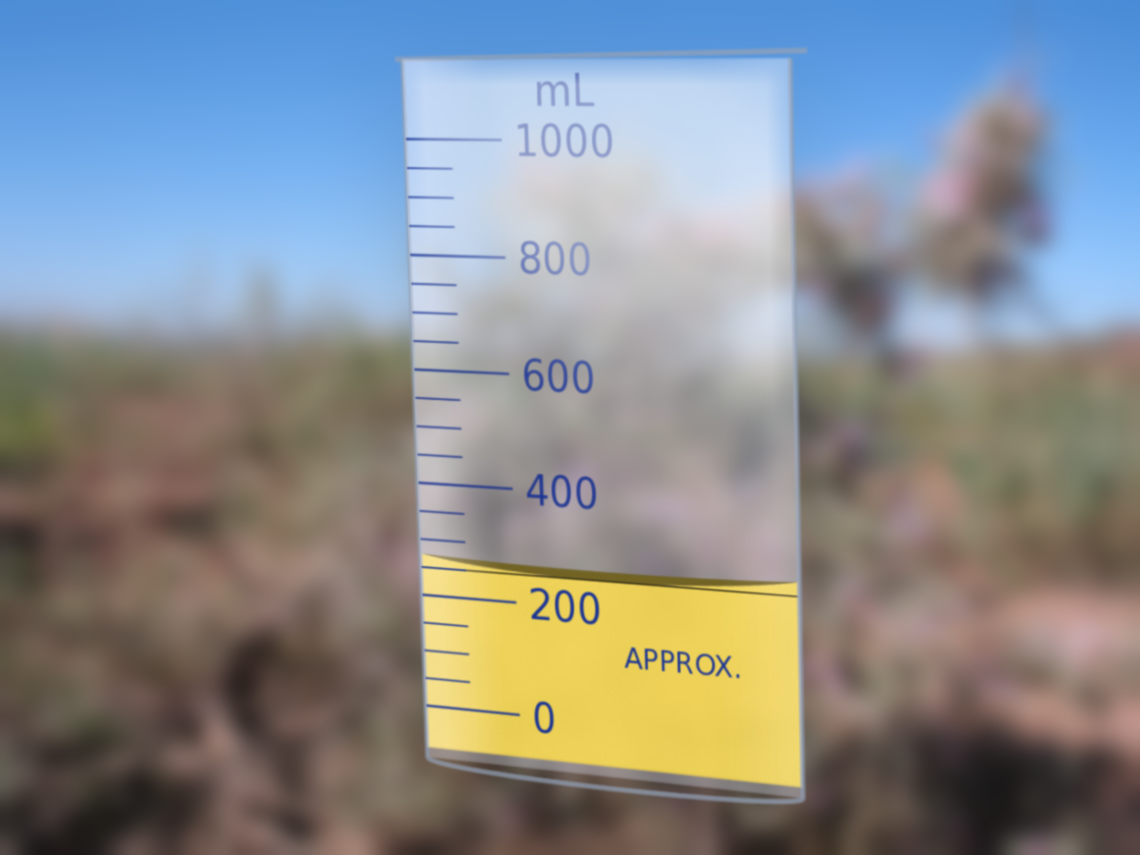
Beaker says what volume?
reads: 250 mL
